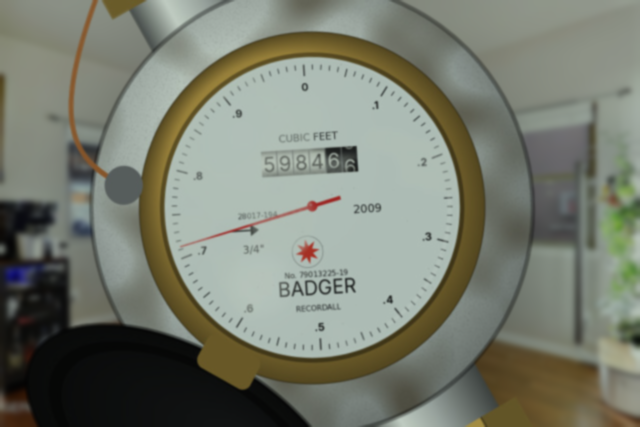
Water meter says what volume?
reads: 598465.71 ft³
